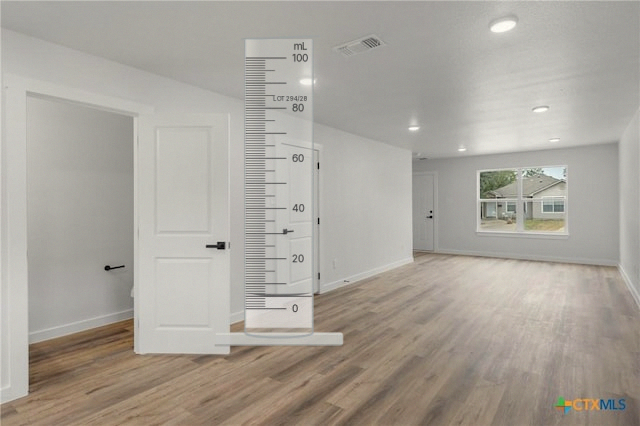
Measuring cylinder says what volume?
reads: 5 mL
